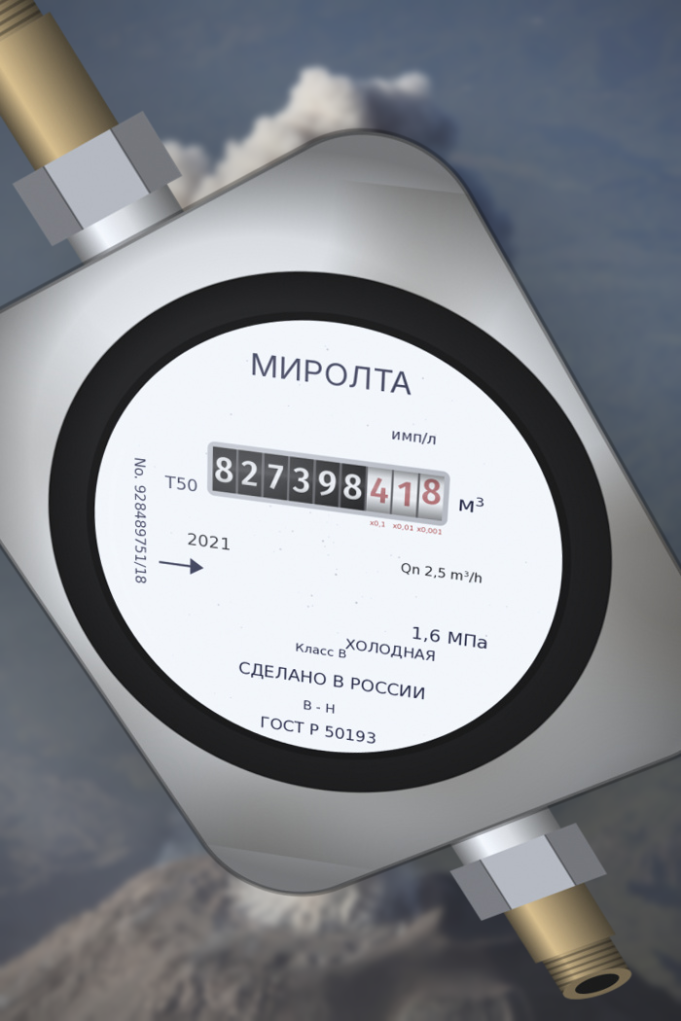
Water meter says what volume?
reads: 827398.418 m³
